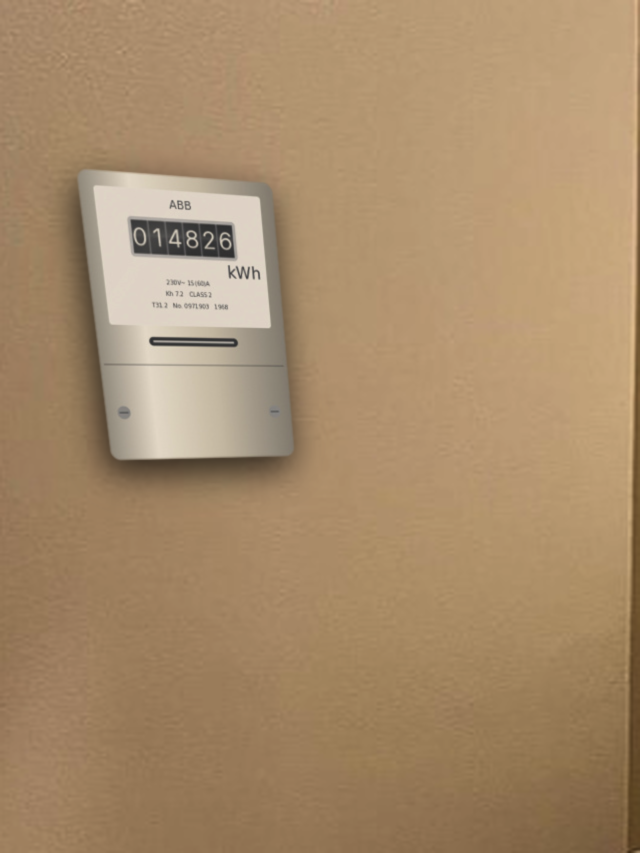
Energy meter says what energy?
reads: 14826 kWh
